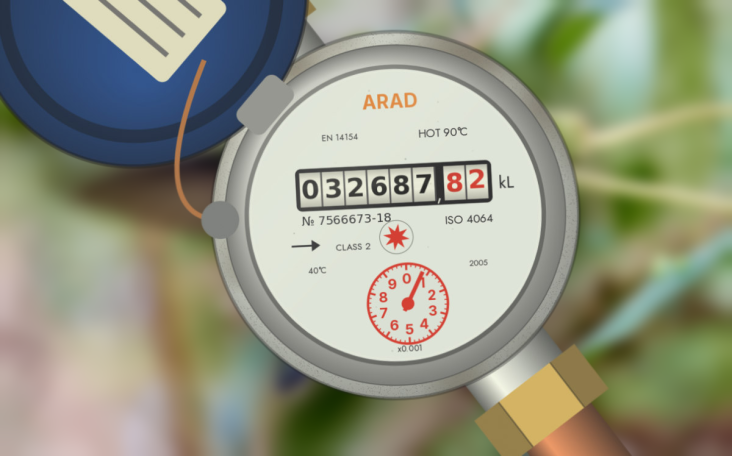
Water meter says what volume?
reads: 32687.820 kL
